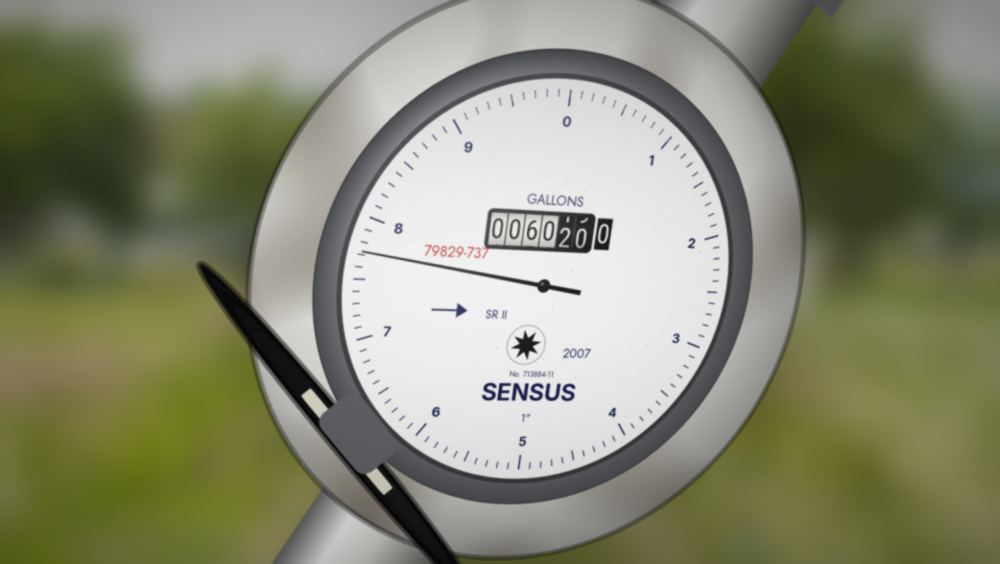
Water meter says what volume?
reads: 60197.7 gal
